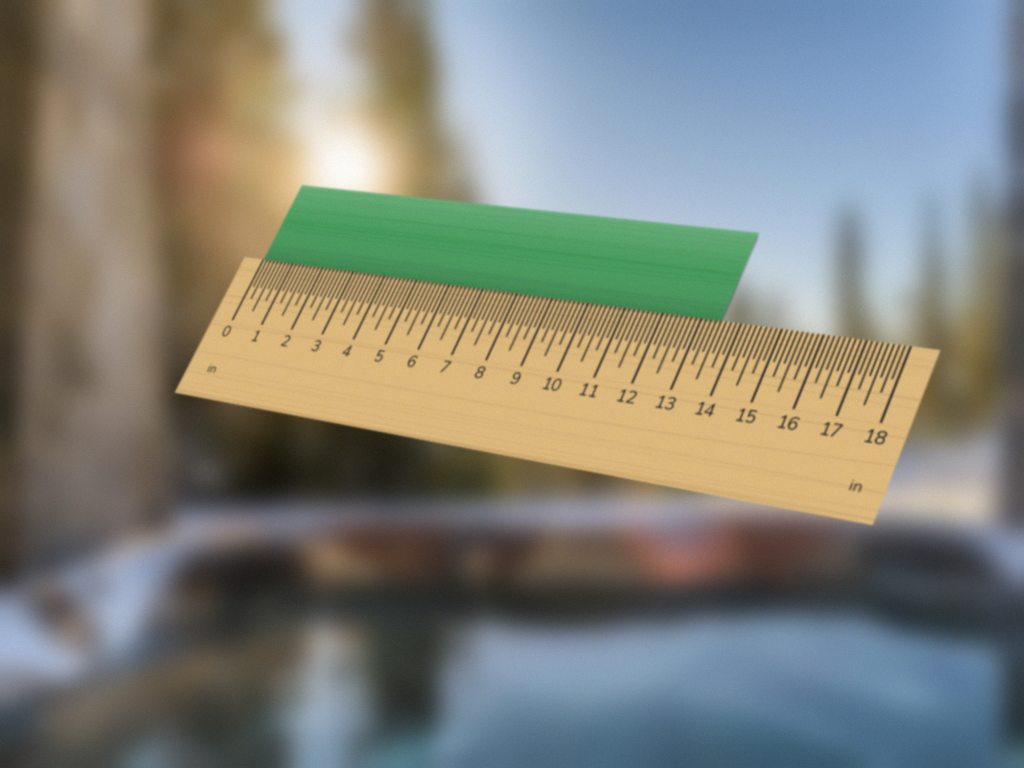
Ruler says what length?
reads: 13.5 in
